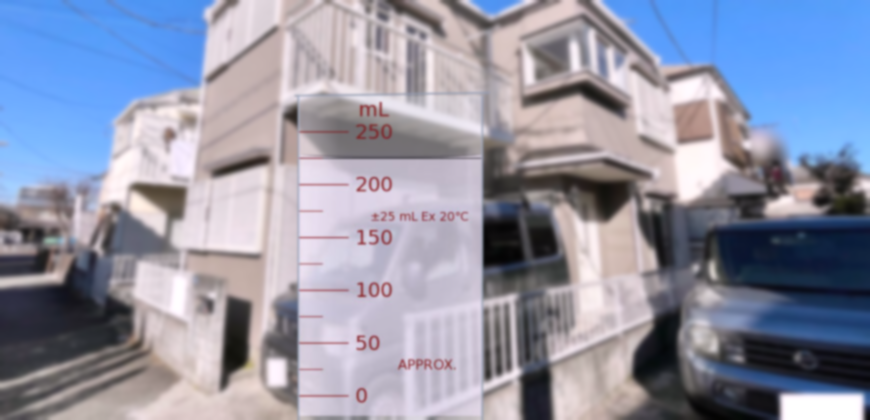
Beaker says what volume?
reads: 225 mL
